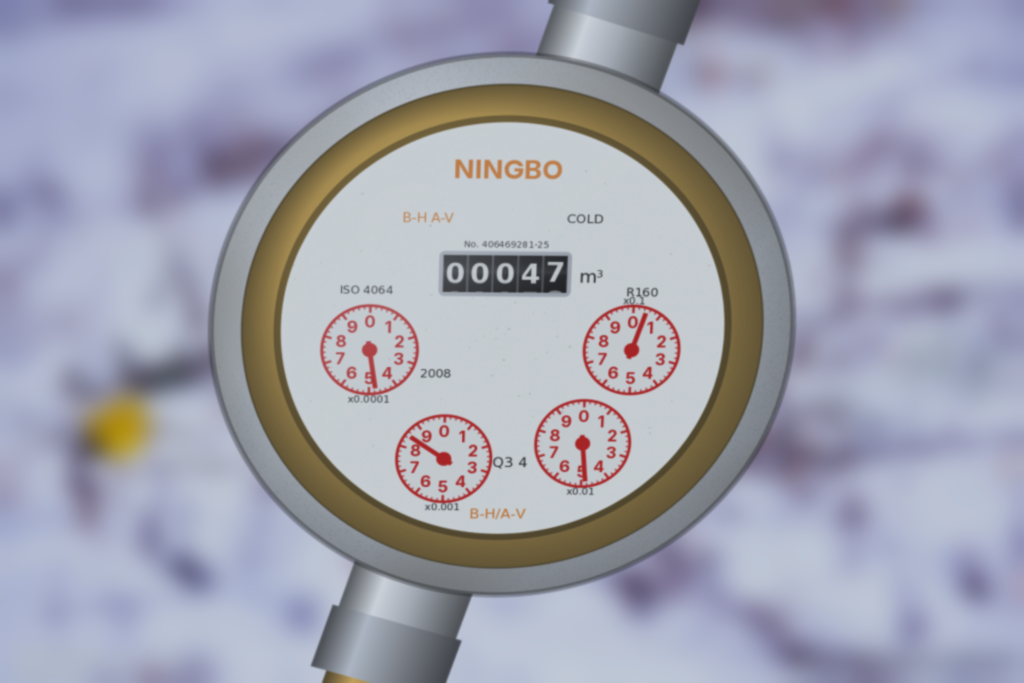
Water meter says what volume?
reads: 47.0484 m³
